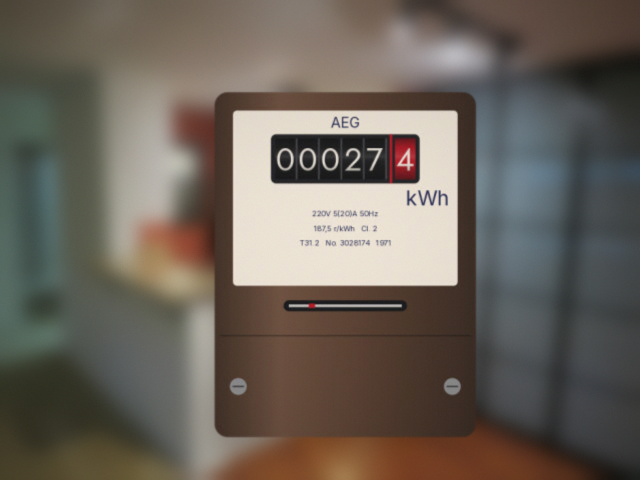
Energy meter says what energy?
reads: 27.4 kWh
